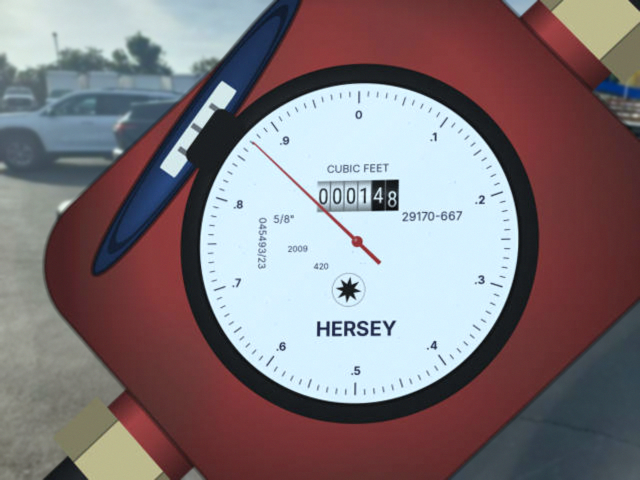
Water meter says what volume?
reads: 147.87 ft³
